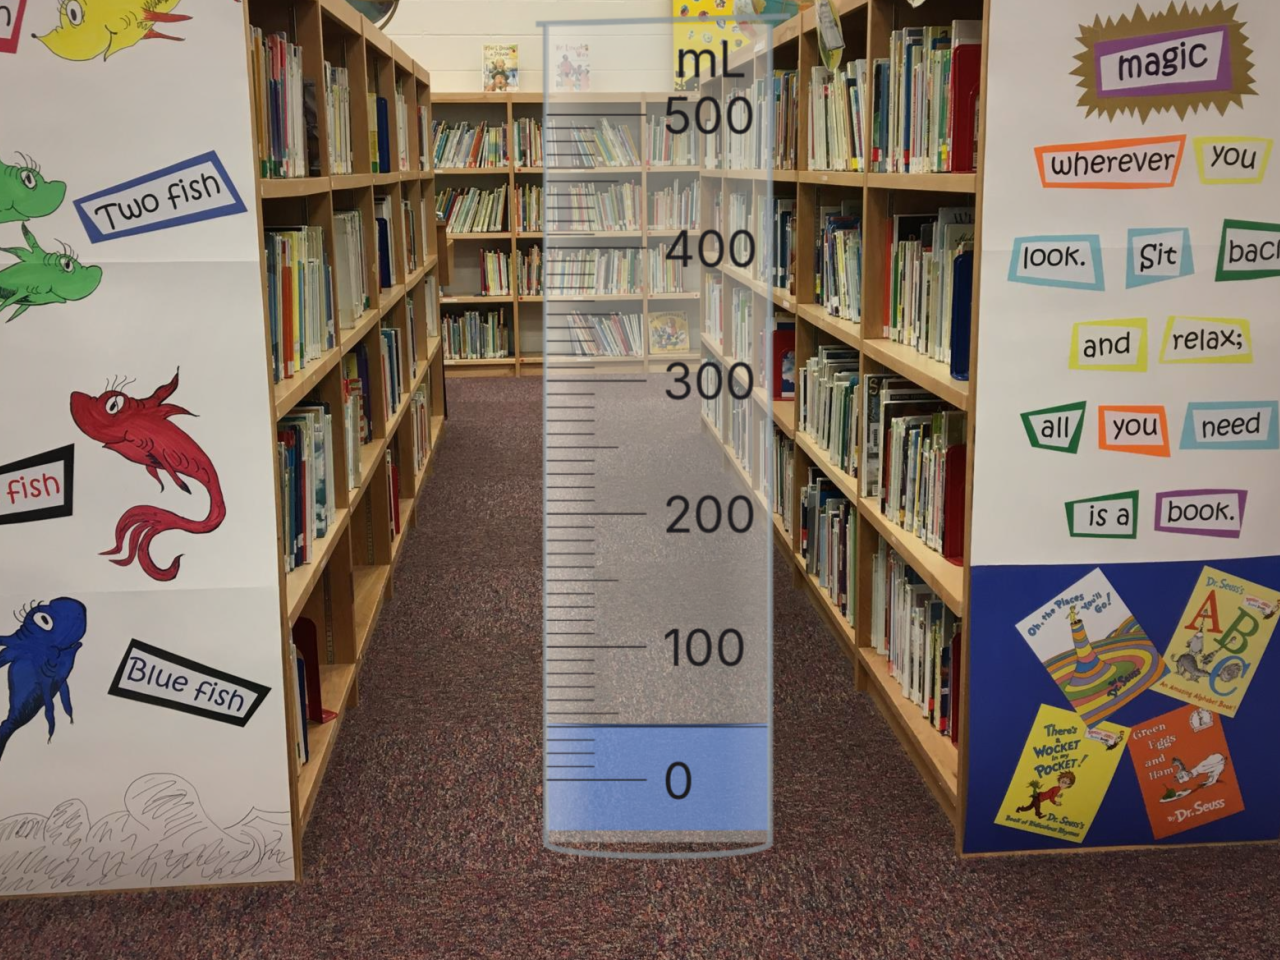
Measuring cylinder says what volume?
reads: 40 mL
